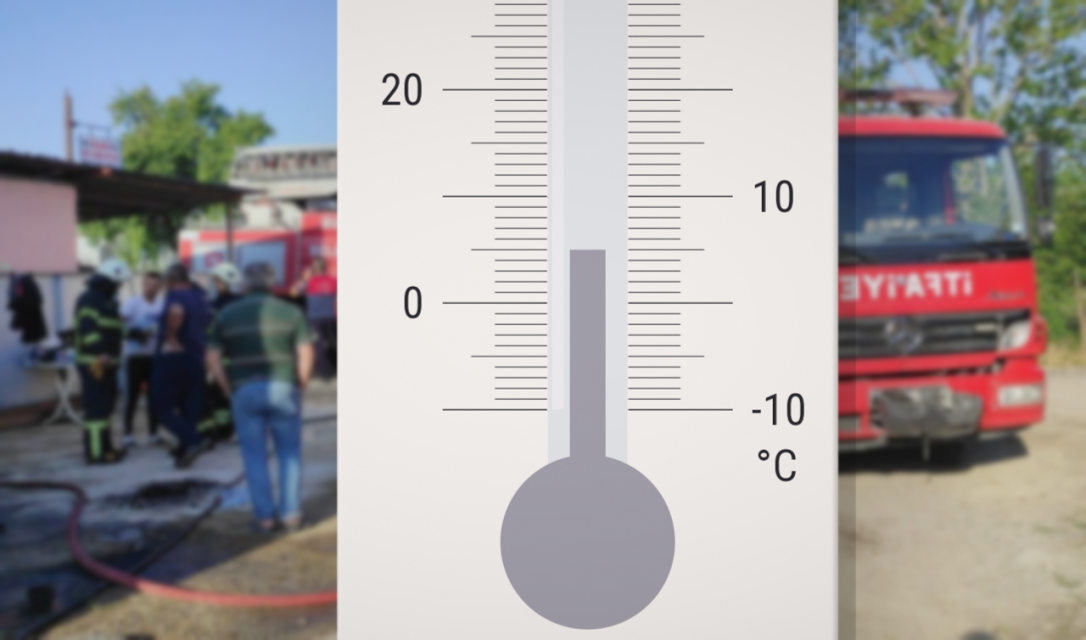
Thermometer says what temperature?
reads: 5 °C
